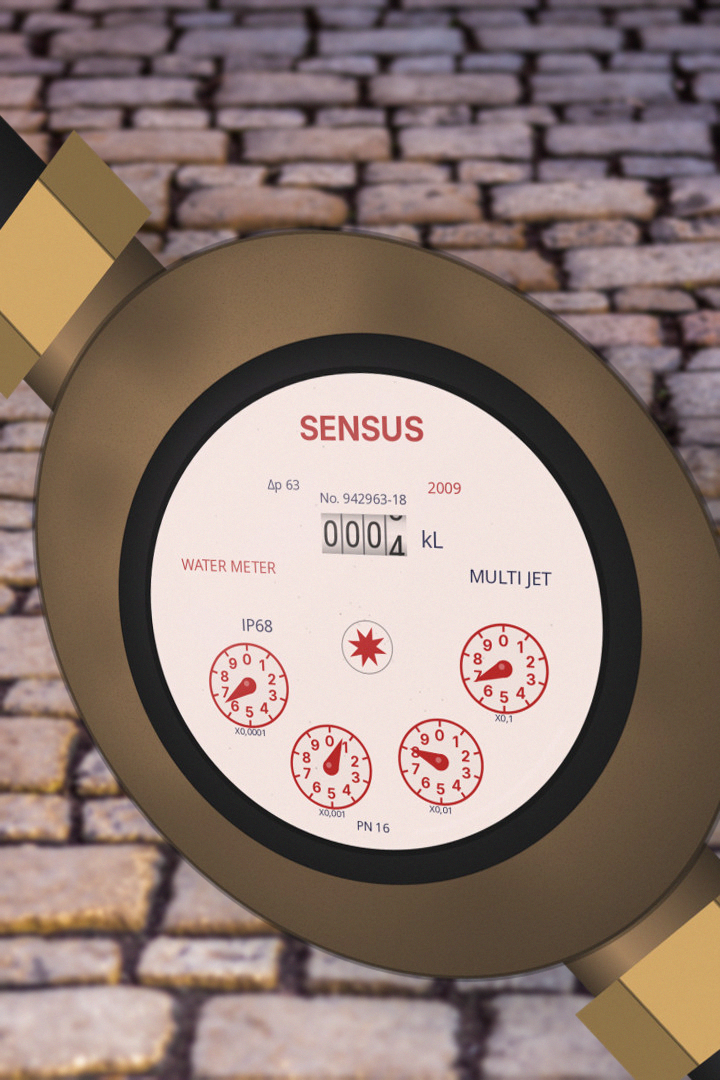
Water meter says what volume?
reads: 3.6806 kL
